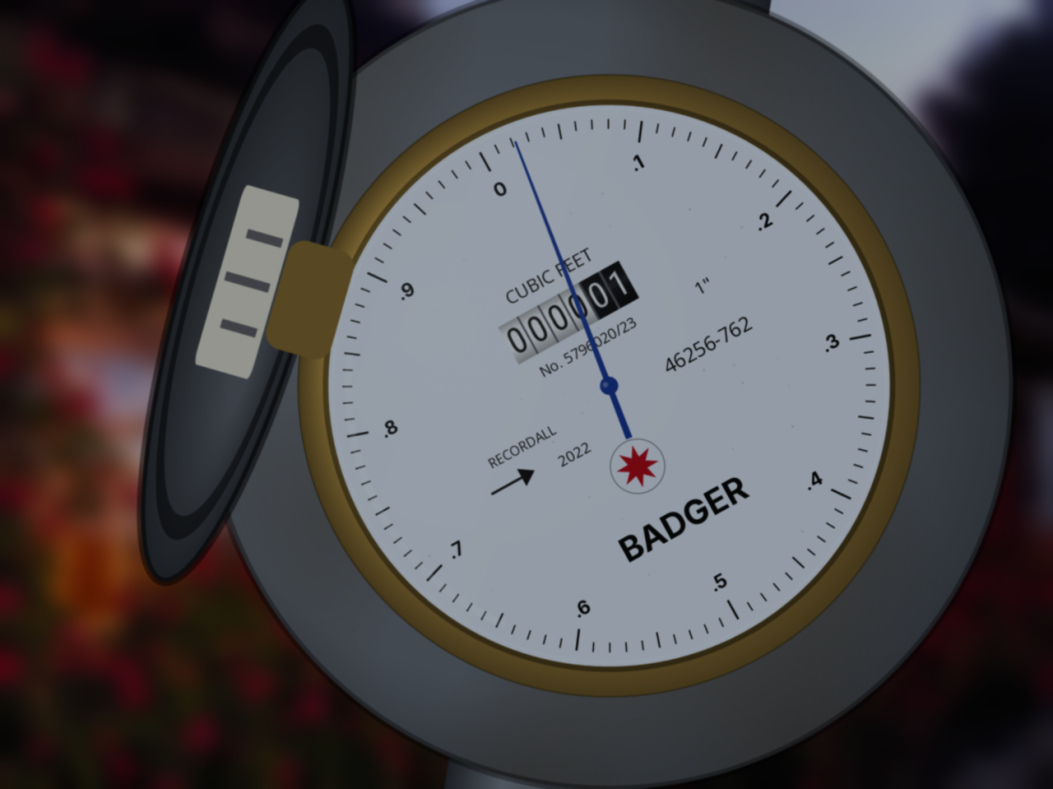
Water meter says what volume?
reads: 1.02 ft³
